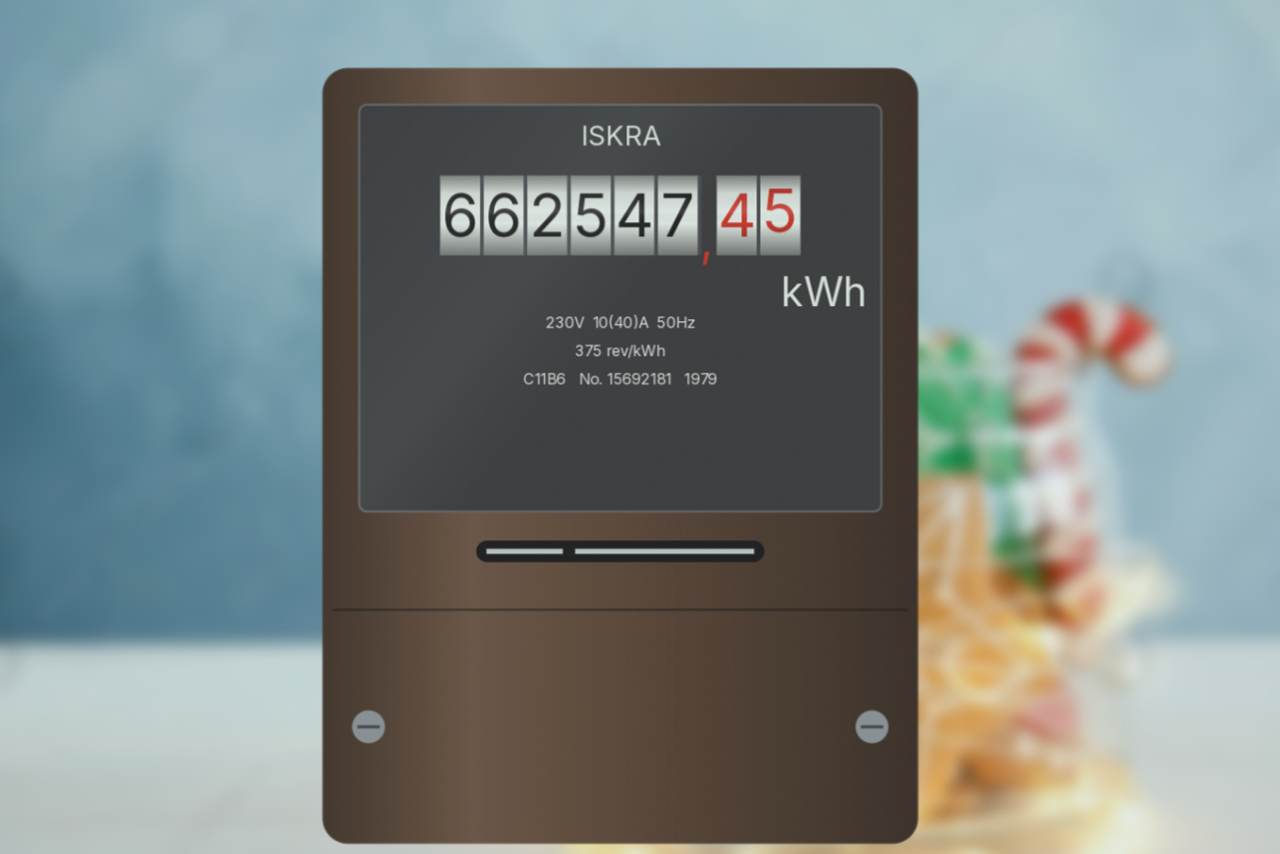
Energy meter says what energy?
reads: 662547.45 kWh
